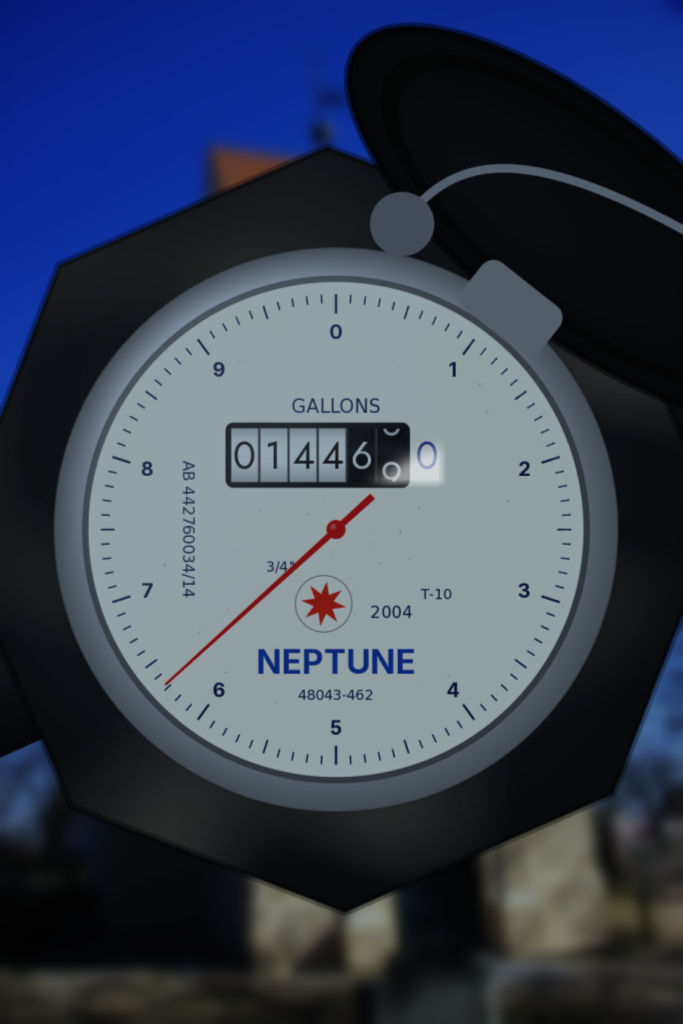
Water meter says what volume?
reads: 144686.3 gal
